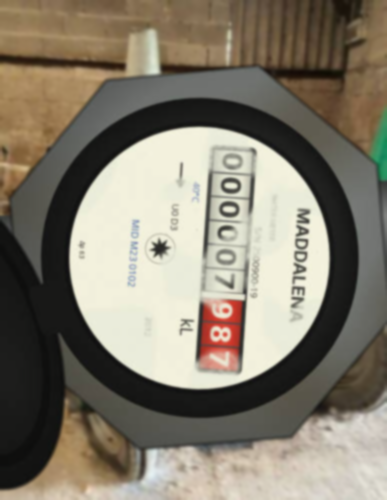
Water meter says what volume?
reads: 7.987 kL
